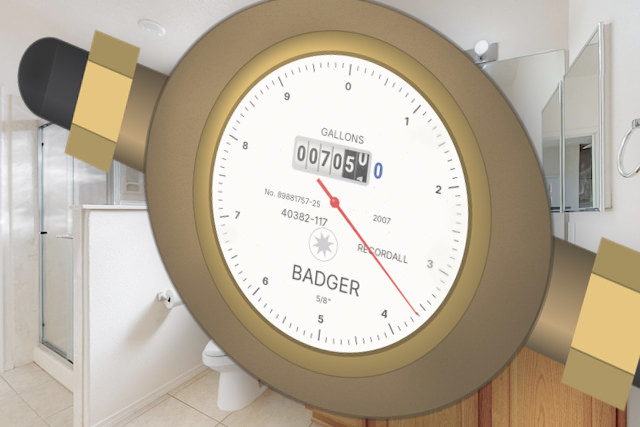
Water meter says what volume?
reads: 70503.6 gal
